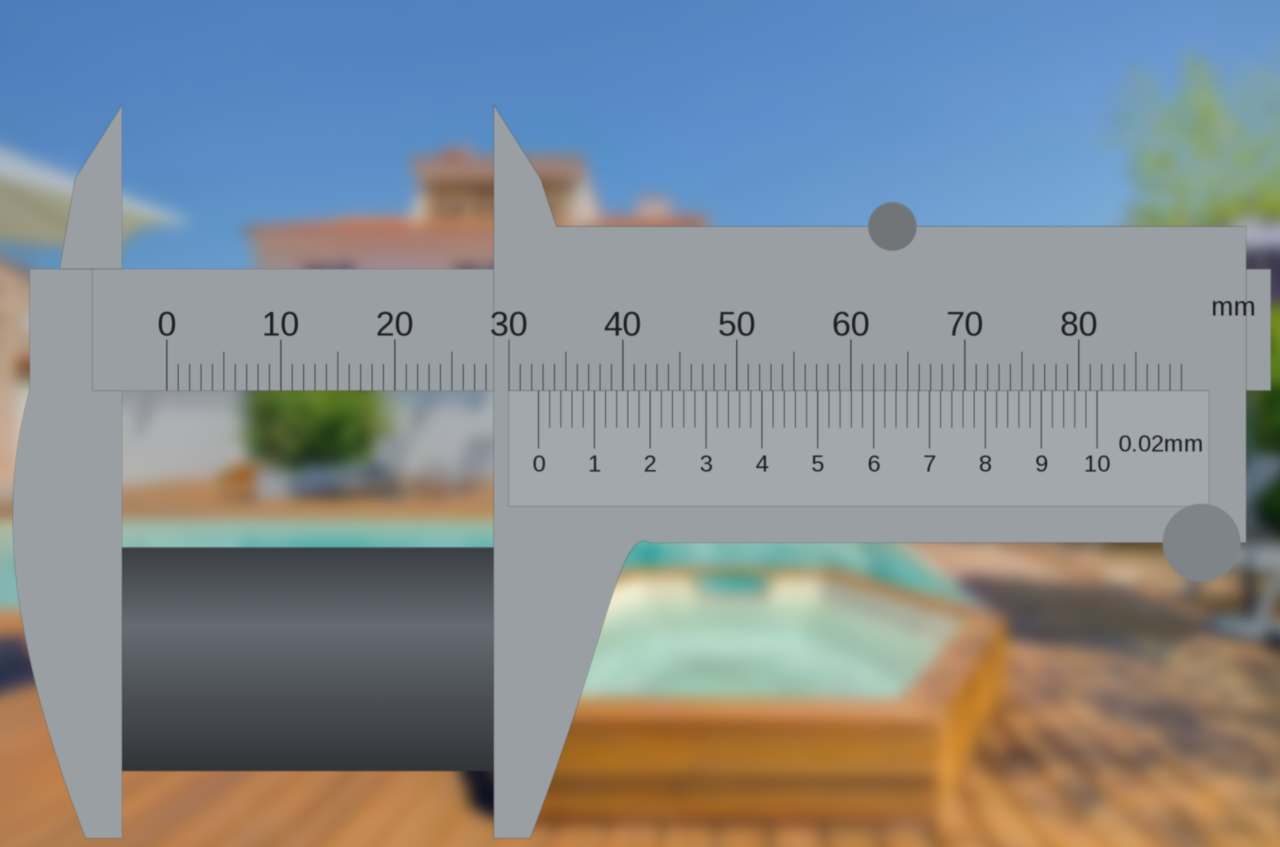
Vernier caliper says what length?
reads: 32.6 mm
